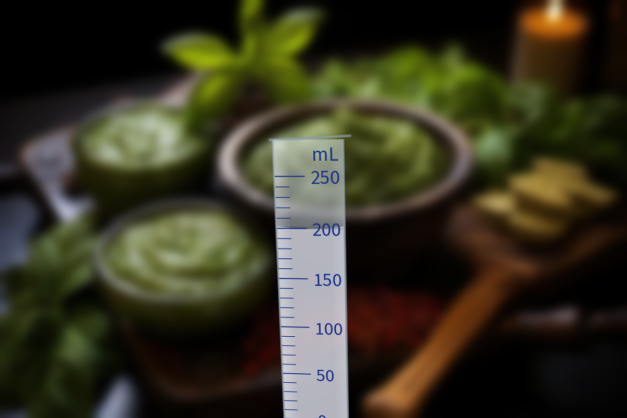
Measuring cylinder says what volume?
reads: 200 mL
